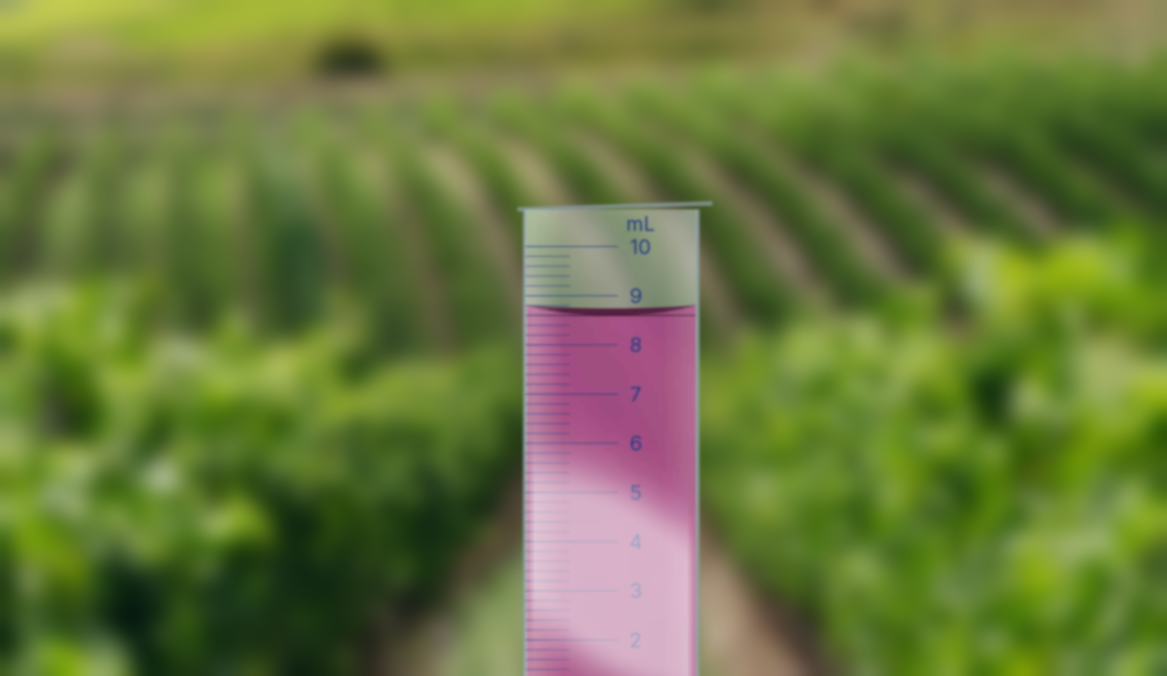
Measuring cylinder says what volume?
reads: 8.6 mL
